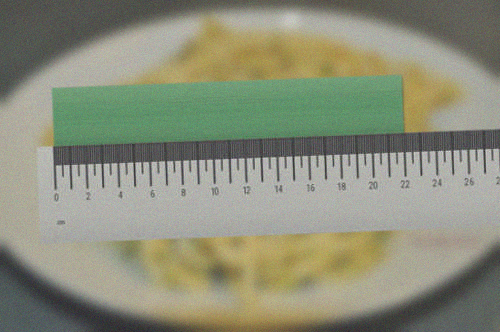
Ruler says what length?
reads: 22 cm
